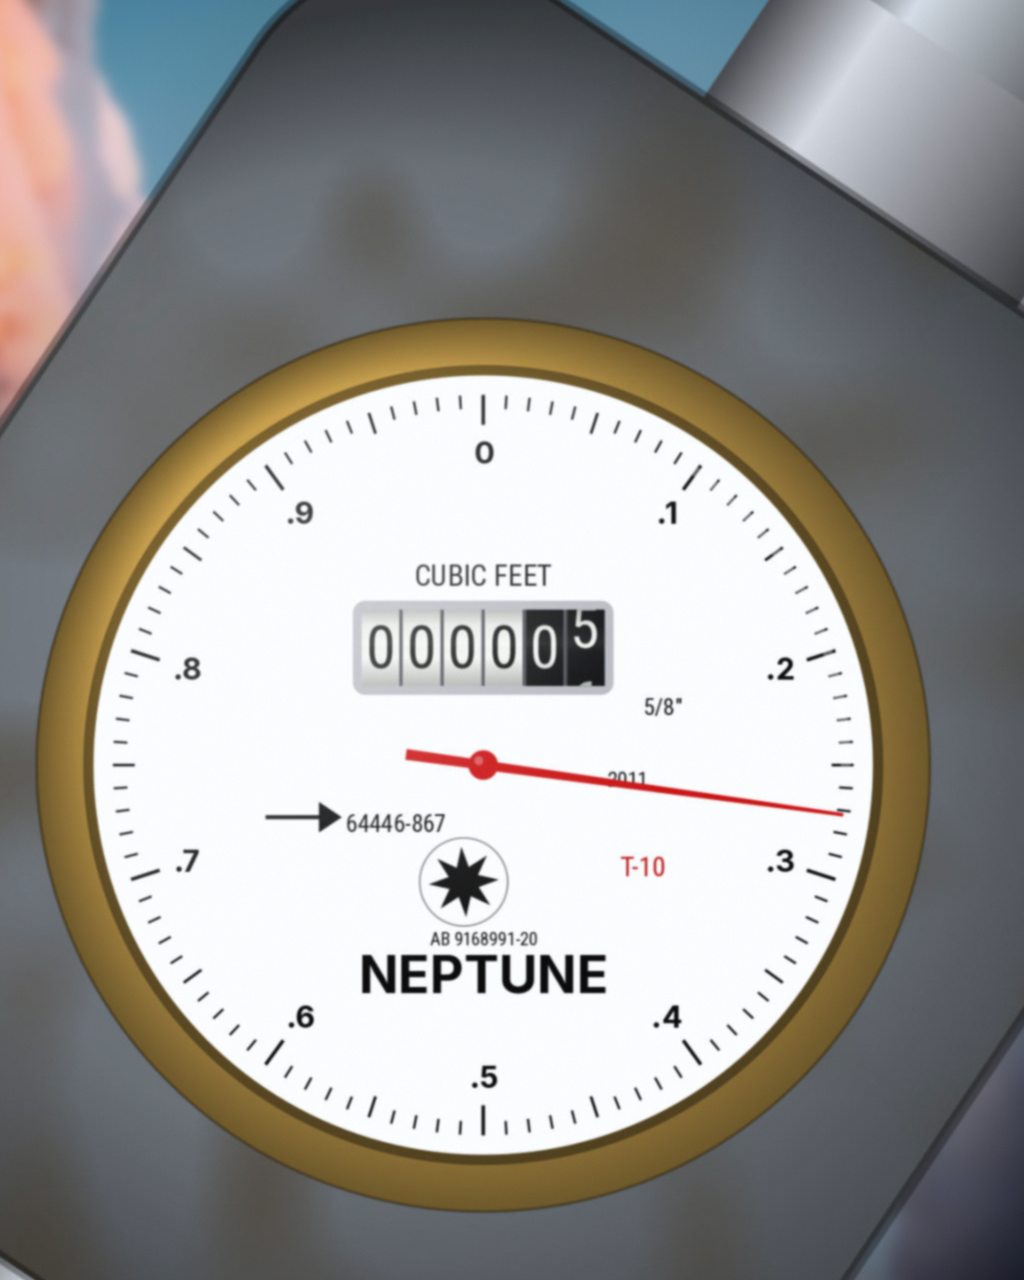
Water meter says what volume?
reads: 5.27 ft³
